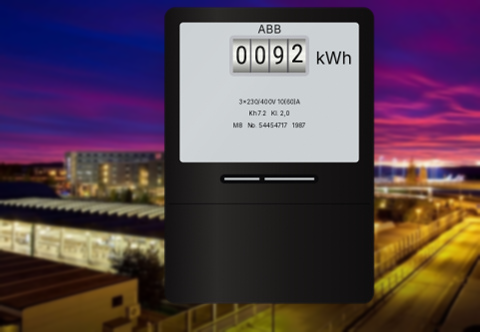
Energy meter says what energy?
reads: 92 kWh
